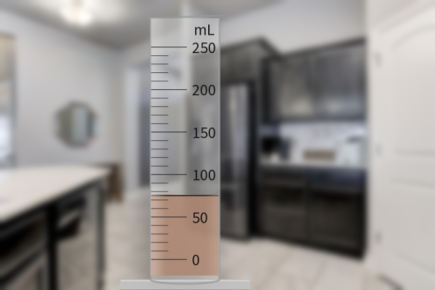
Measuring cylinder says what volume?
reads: 75 mL
